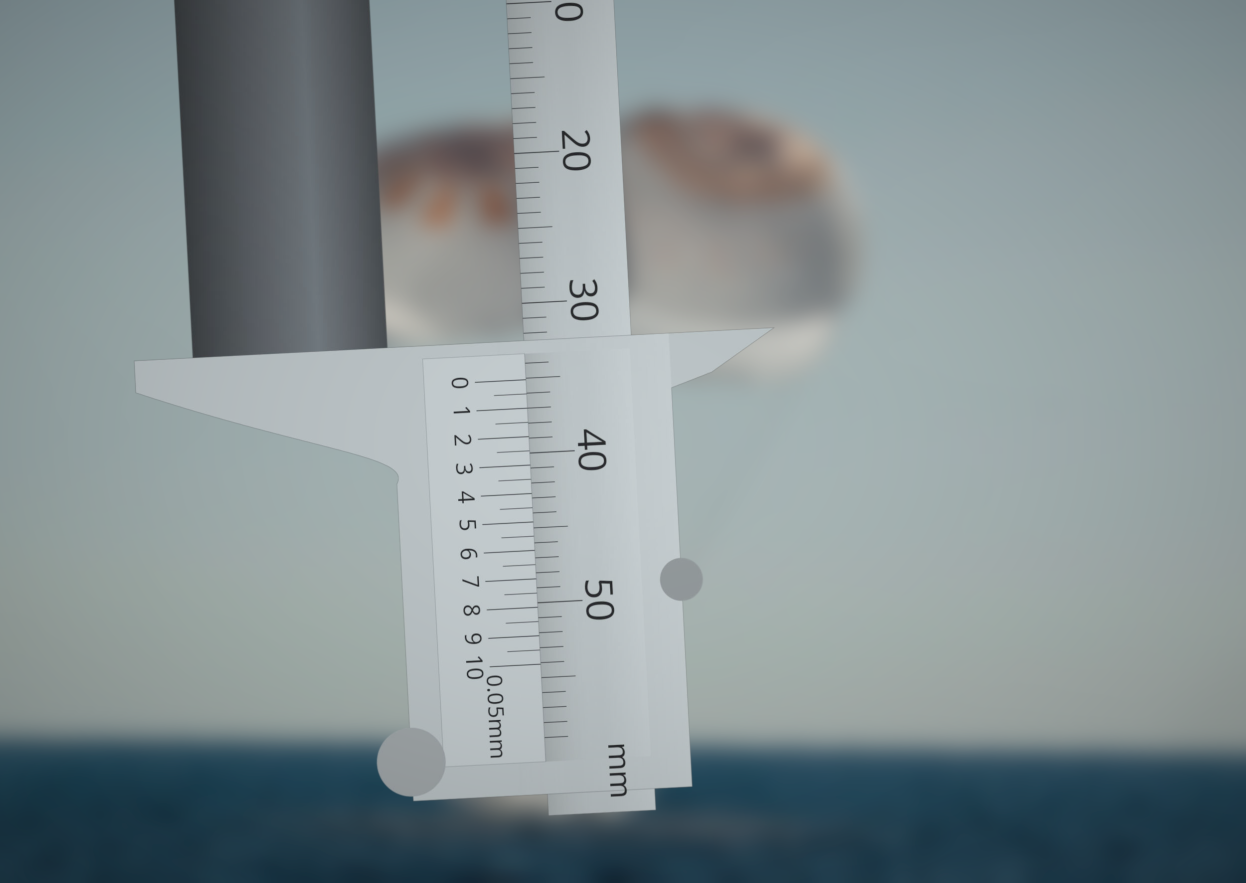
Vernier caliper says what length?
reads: 35.1 mm
